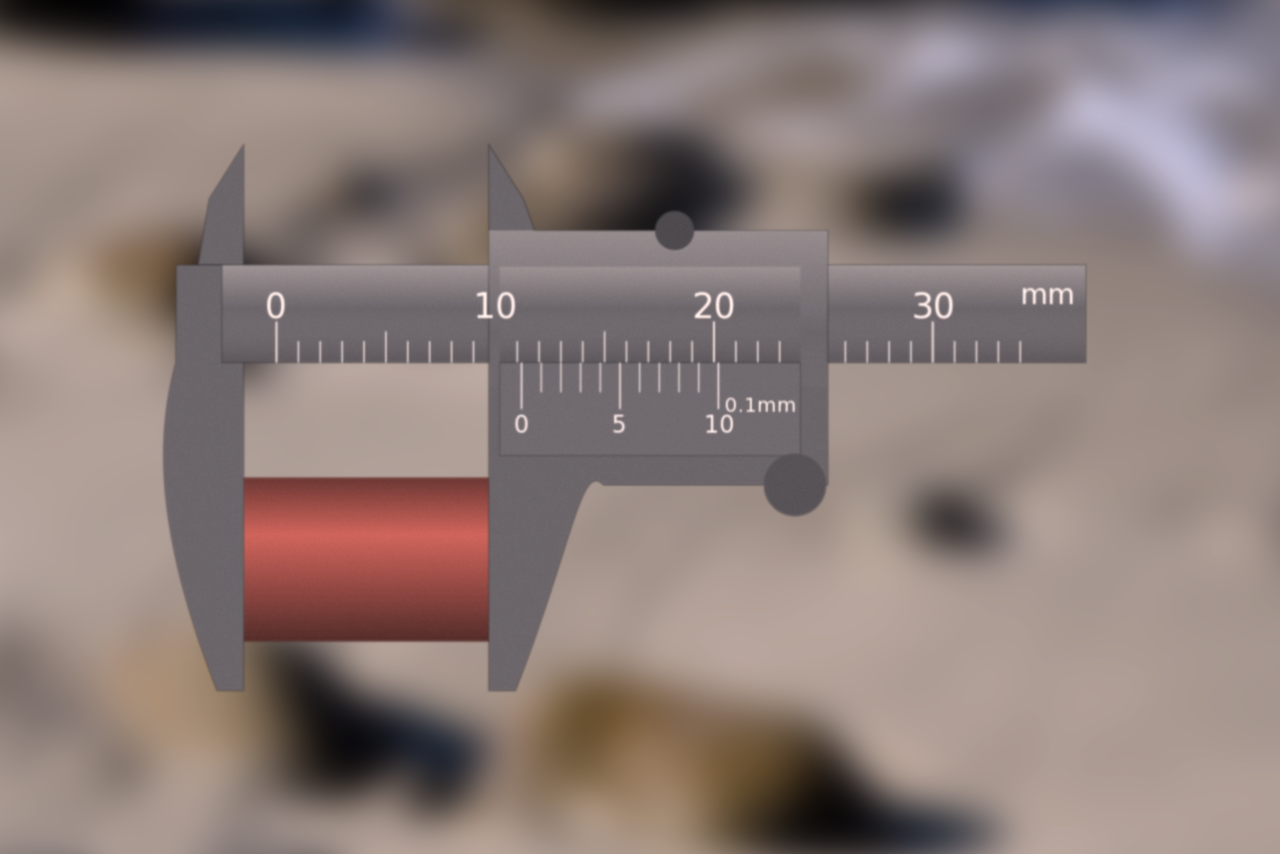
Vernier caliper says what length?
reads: 11.2 mm
